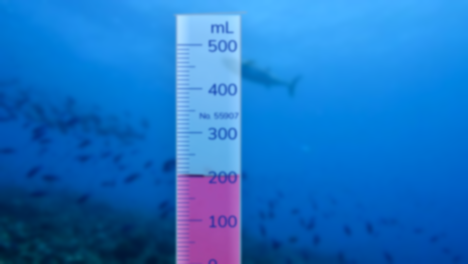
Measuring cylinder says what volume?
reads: 200 mL
